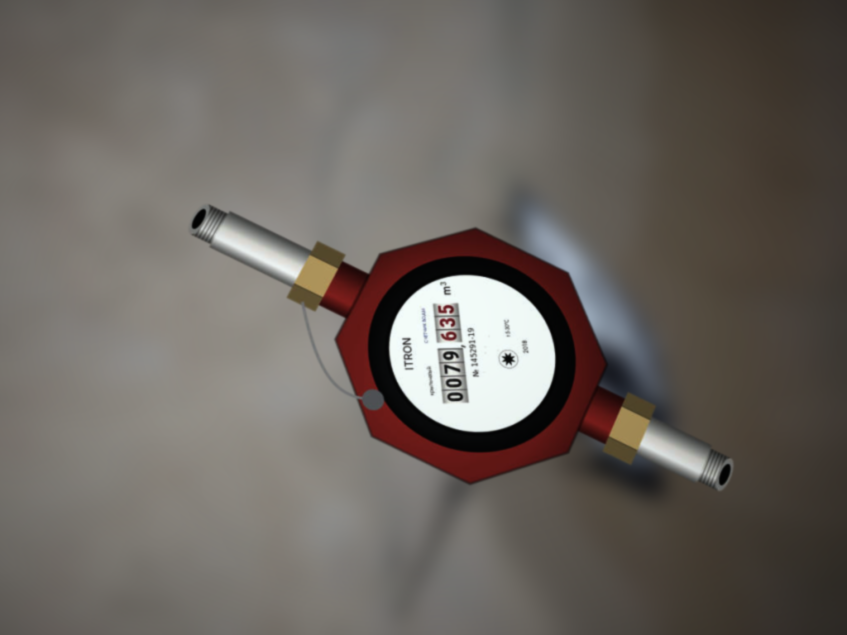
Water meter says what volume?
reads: 79.635 m³
